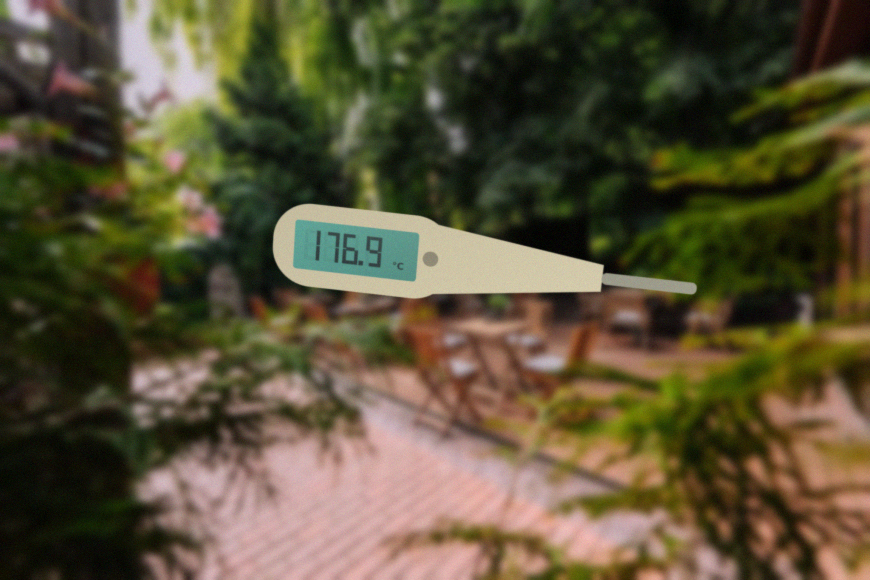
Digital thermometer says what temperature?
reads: 176.9 °C
